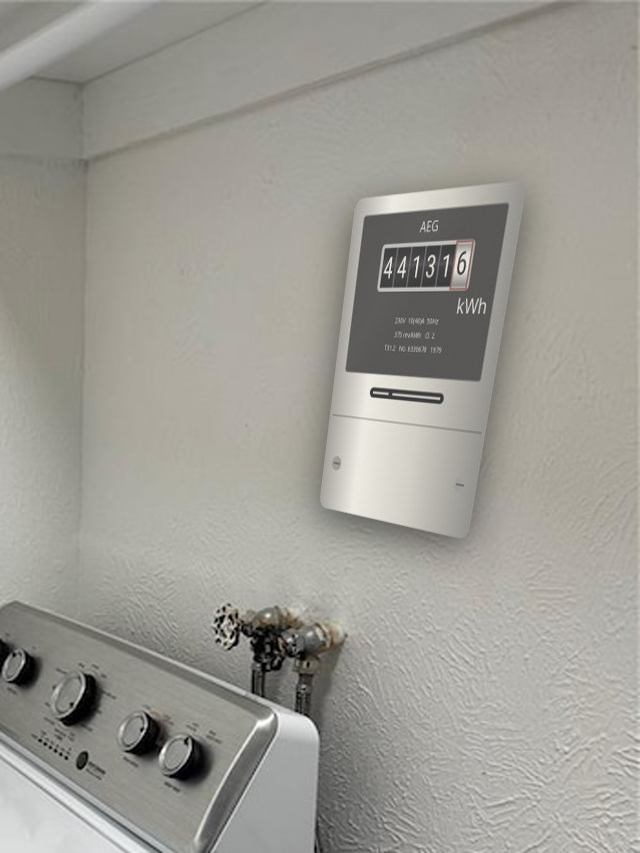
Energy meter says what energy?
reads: 44131.6 kWh
